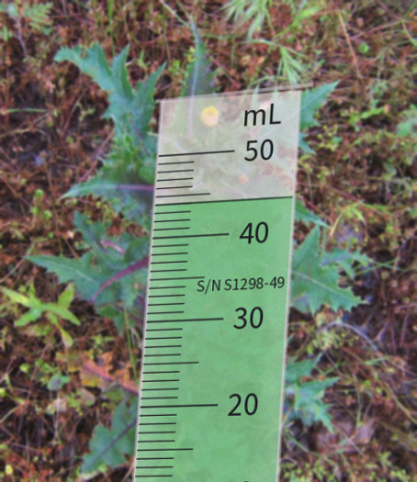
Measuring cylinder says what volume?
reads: 44 mL
